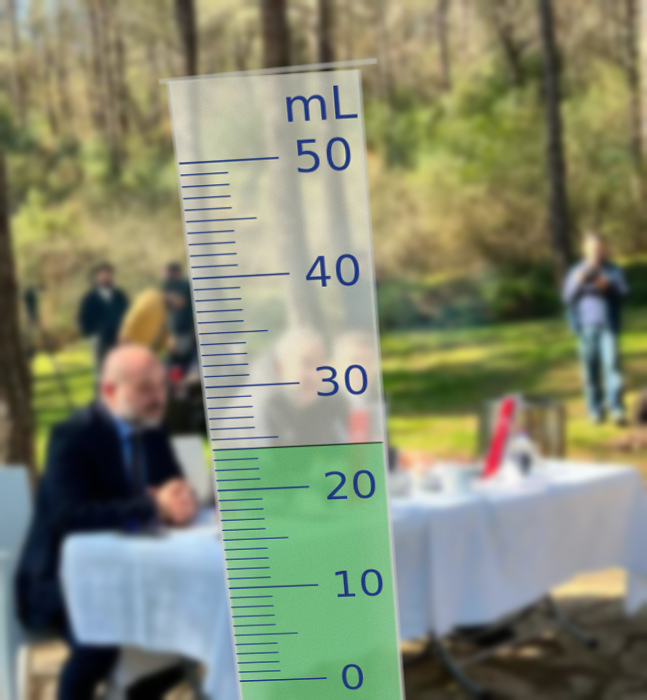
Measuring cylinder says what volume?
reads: 24 mL
